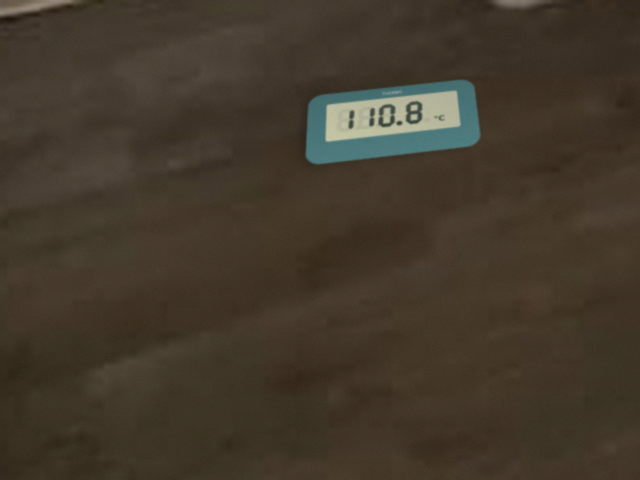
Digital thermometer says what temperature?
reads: 110.8 °C
